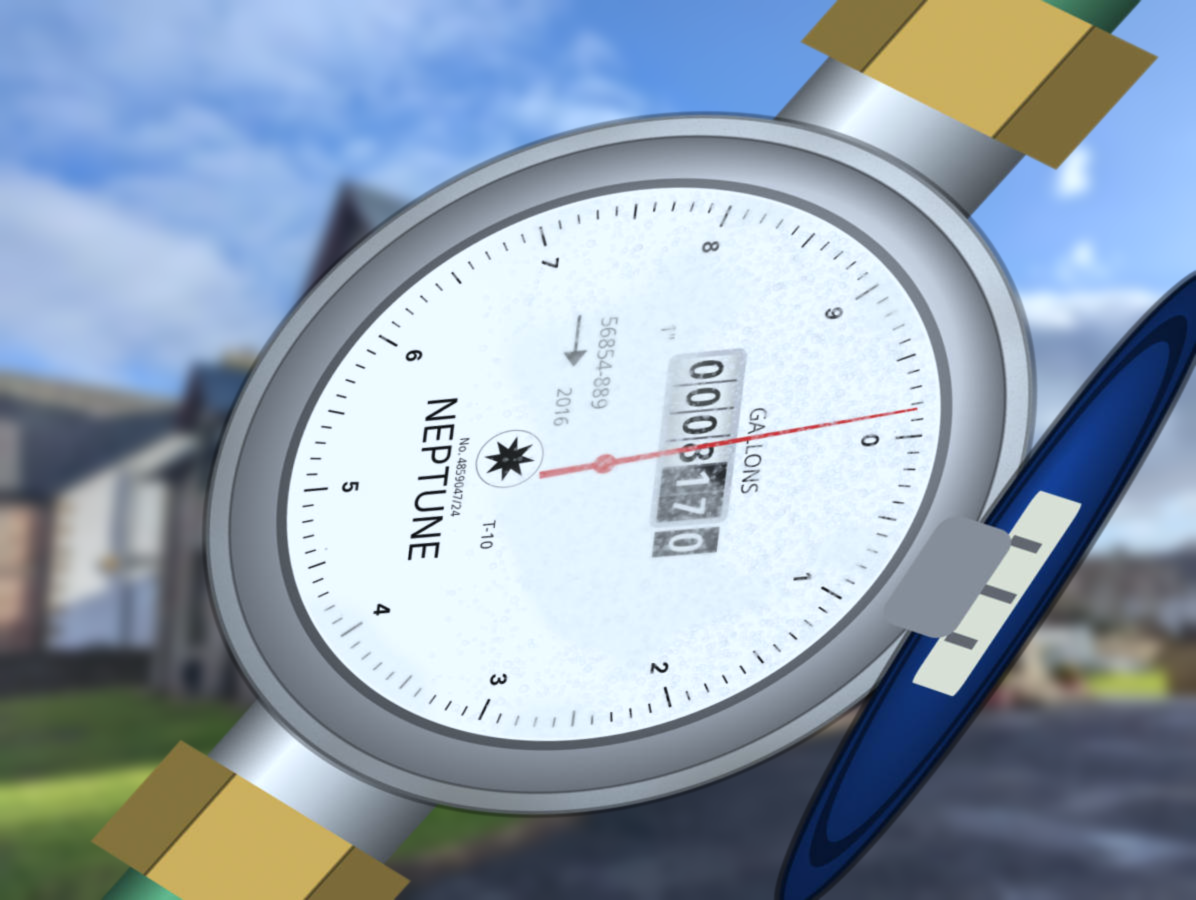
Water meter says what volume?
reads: 8169.8 gal
